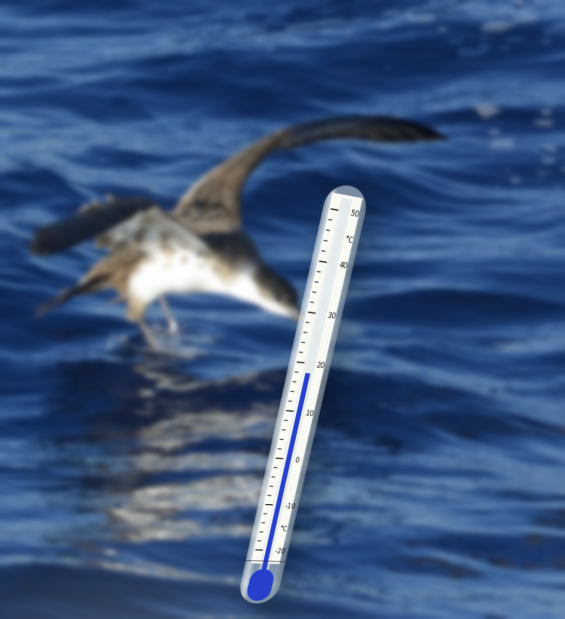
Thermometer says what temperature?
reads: 18 °C
